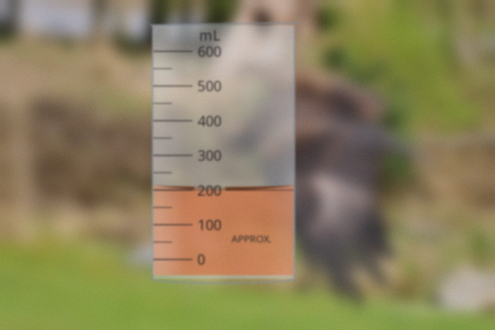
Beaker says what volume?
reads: 200 mL
